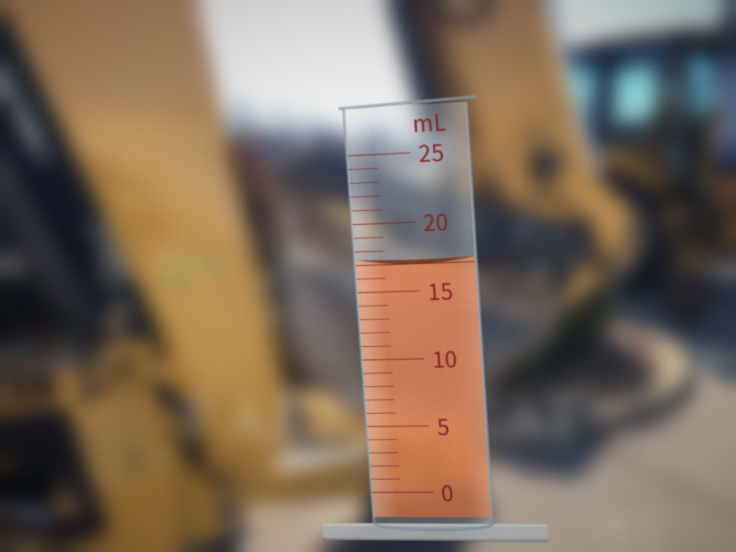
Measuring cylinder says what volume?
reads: 17 mL
